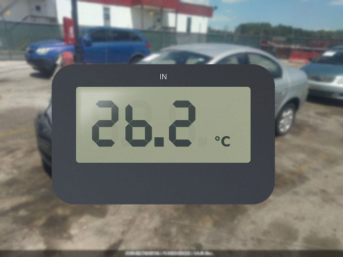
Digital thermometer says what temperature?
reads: 26.2 °C
